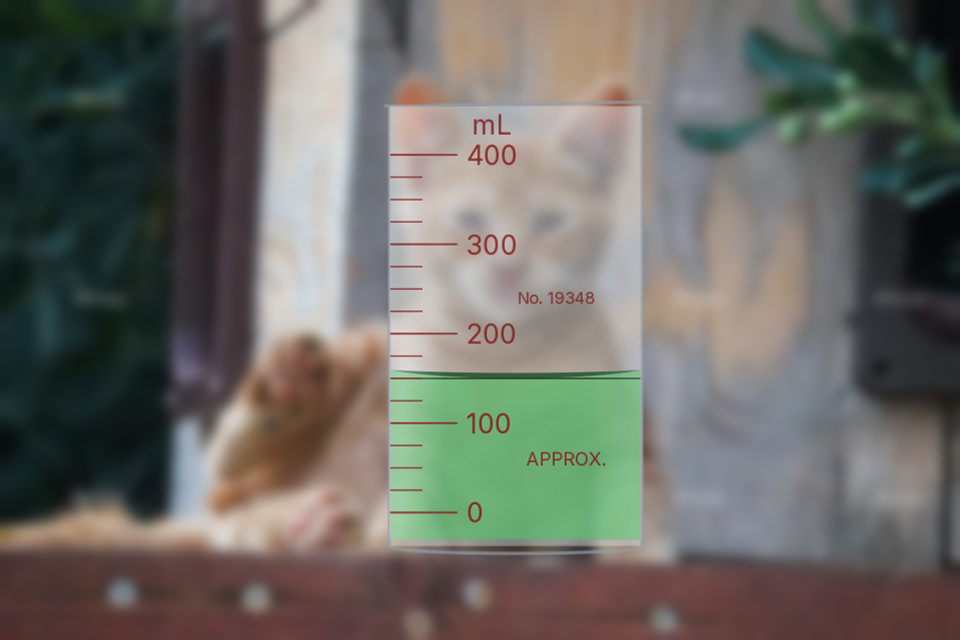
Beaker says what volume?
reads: 150 mL
